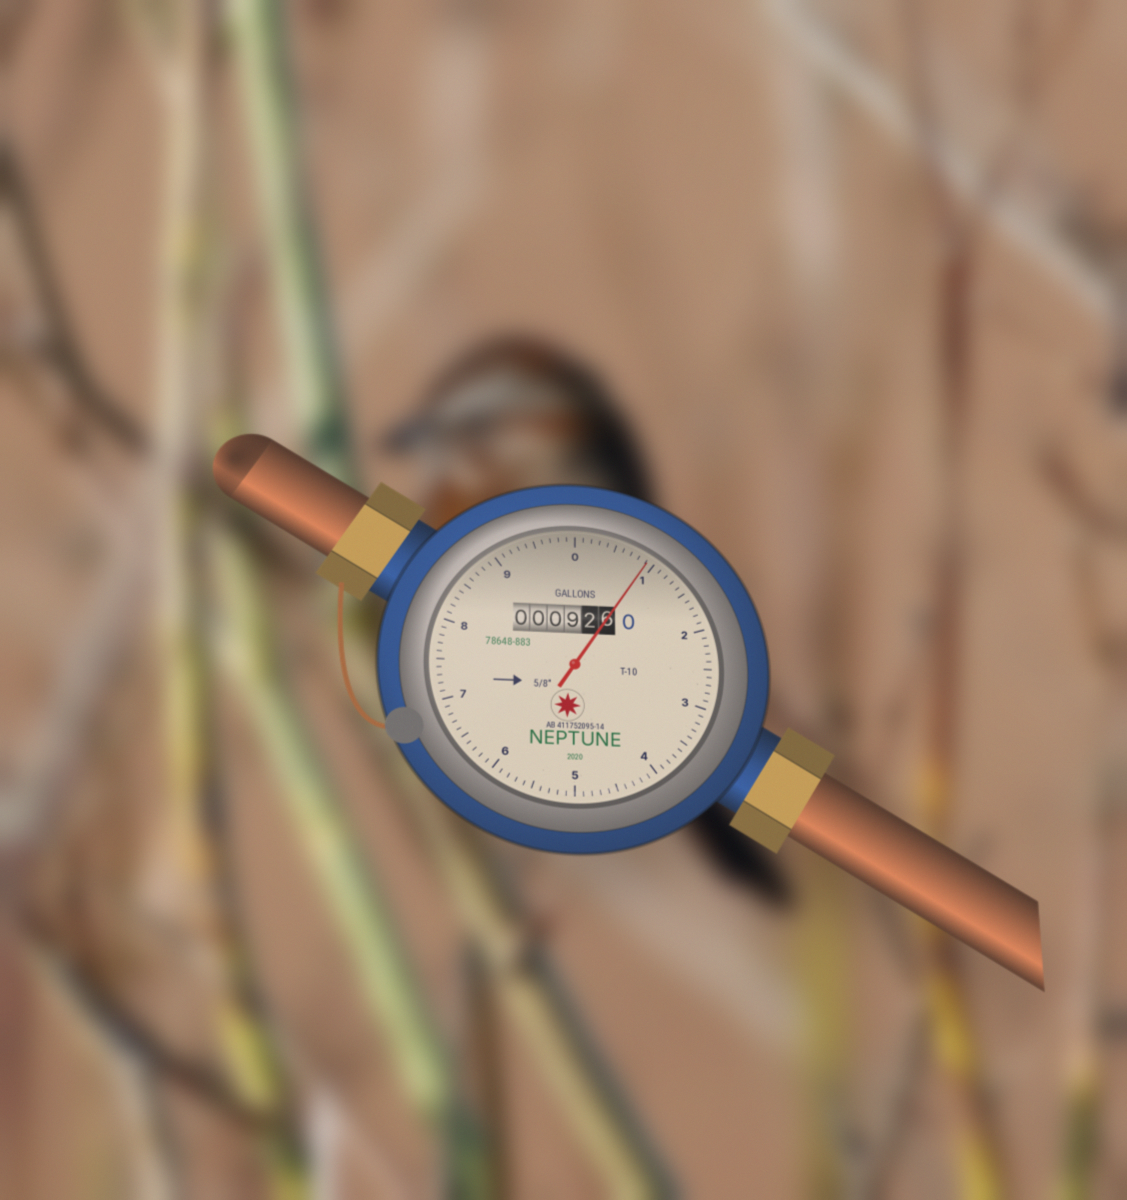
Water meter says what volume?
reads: 9260.9 gal
